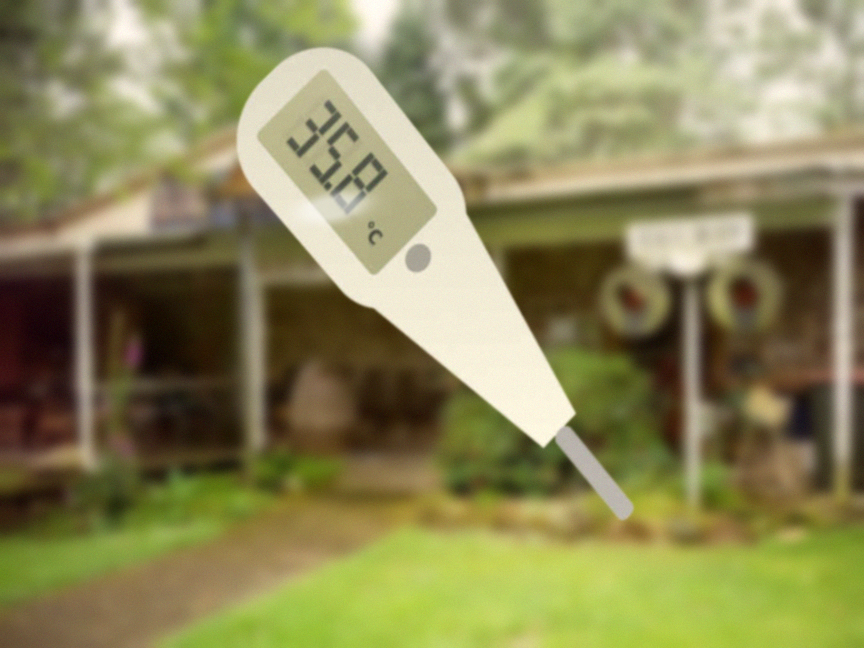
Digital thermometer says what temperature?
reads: 35.8 °C
